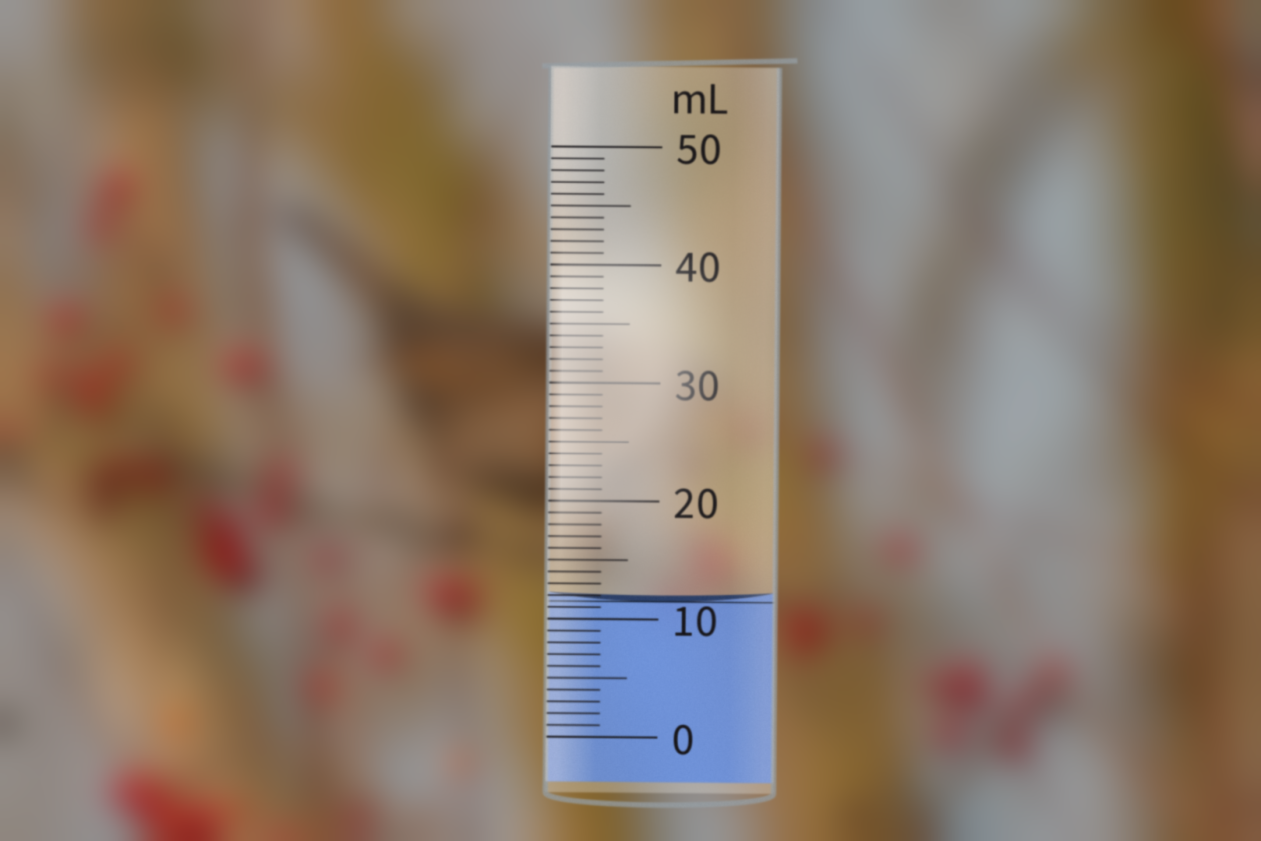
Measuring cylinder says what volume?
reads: 11.5 mL
